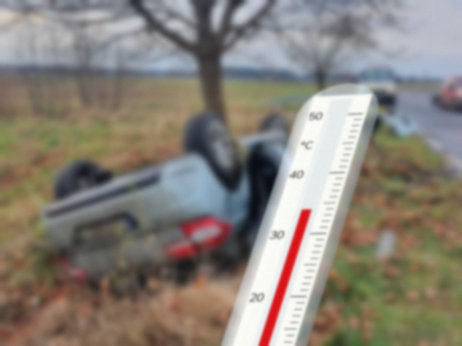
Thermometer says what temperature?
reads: 34 °C
